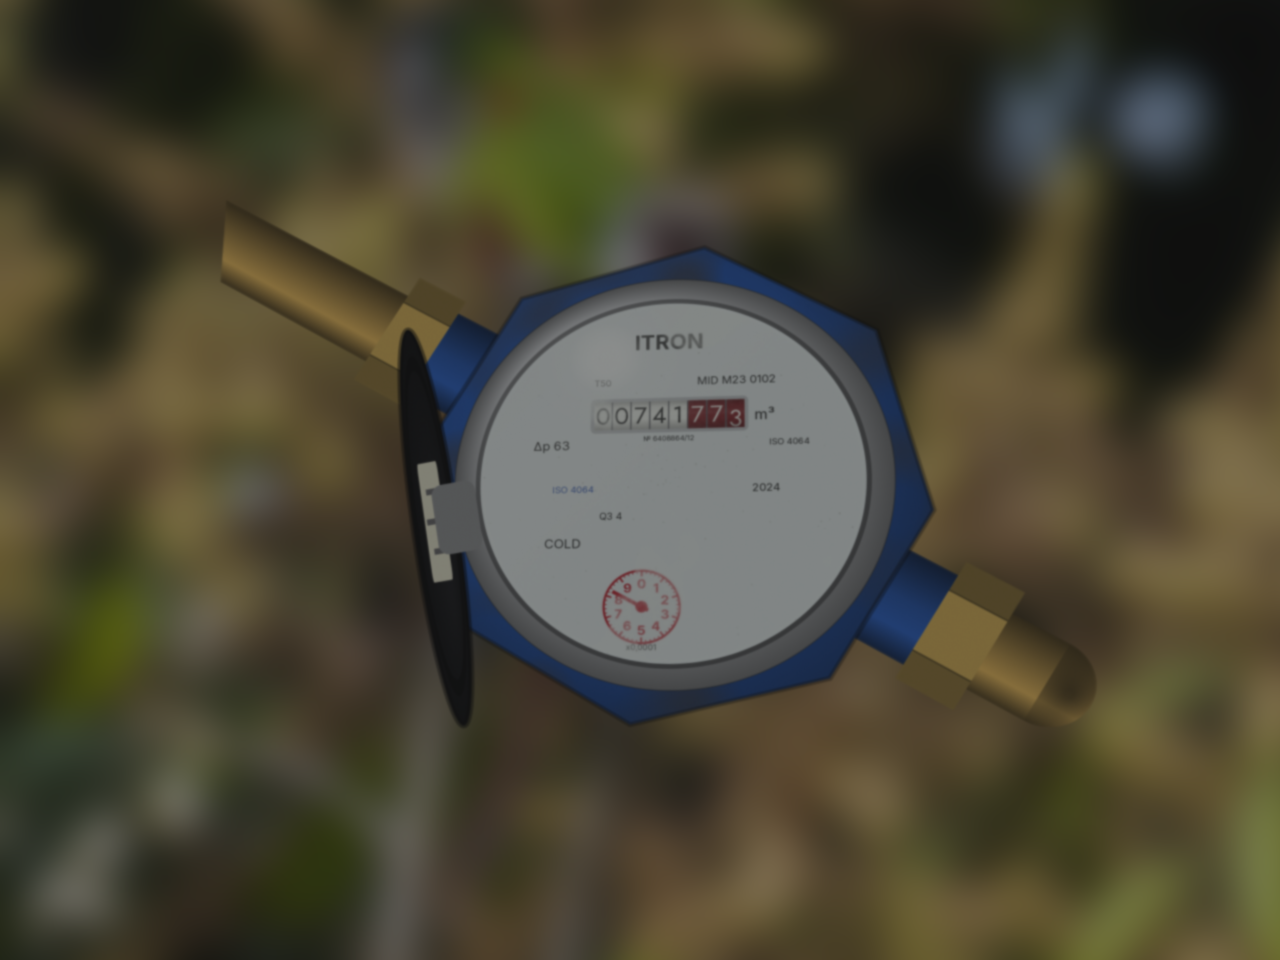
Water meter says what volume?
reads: 741.7728 m³
